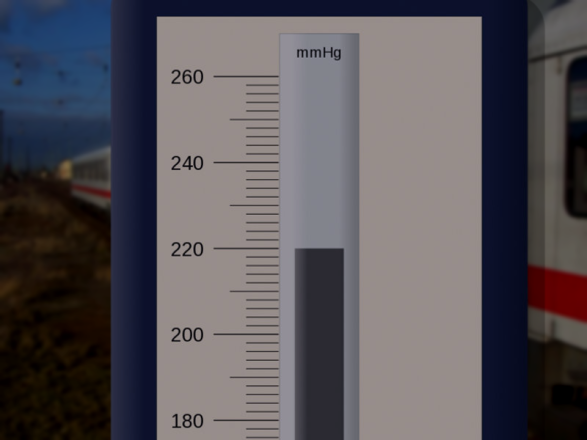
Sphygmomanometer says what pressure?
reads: 220 mmHg
